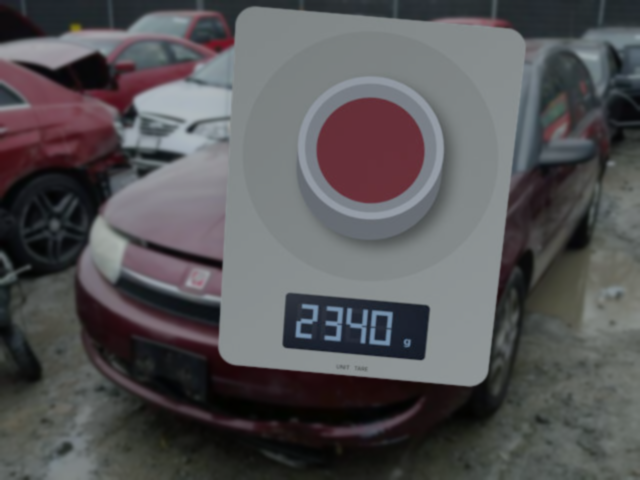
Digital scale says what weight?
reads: 2340 g
